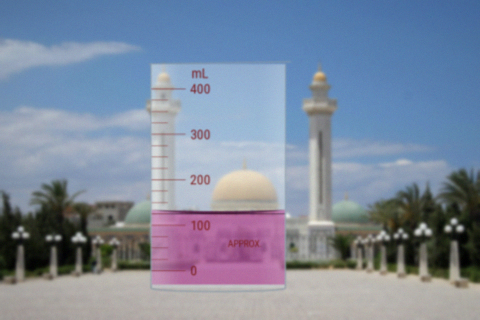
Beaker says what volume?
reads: 125 mL
